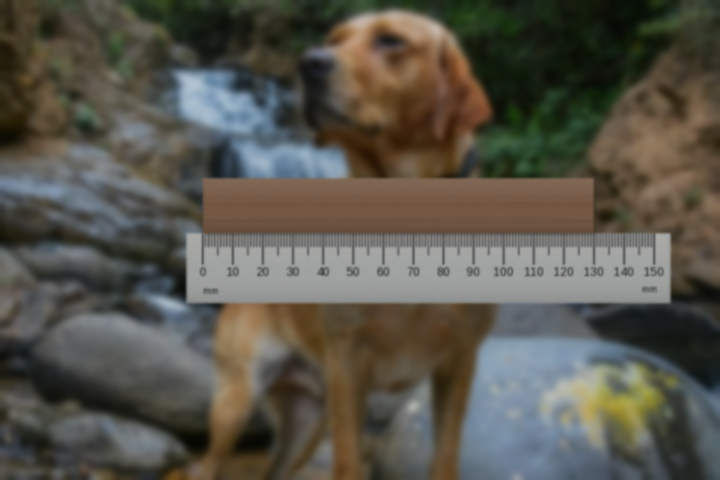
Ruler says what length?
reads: 130 mm
